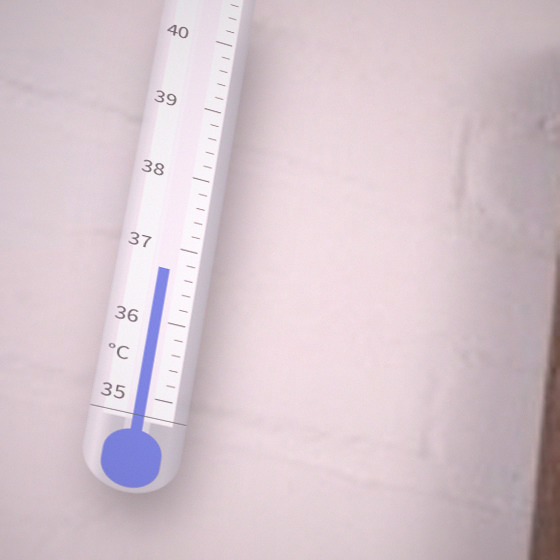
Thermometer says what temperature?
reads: 36.7 °C
